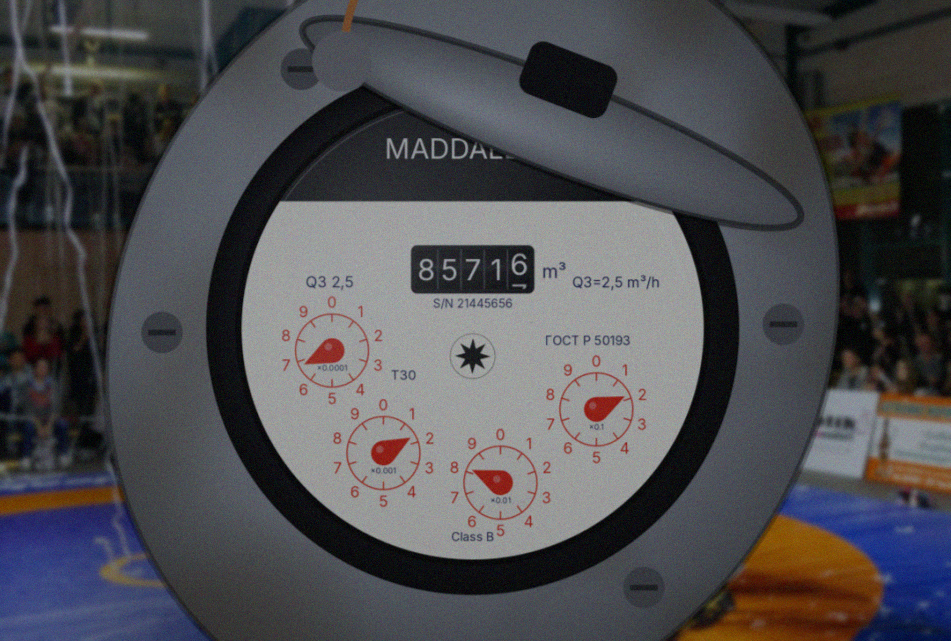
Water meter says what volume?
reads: 85716.1816 m³
